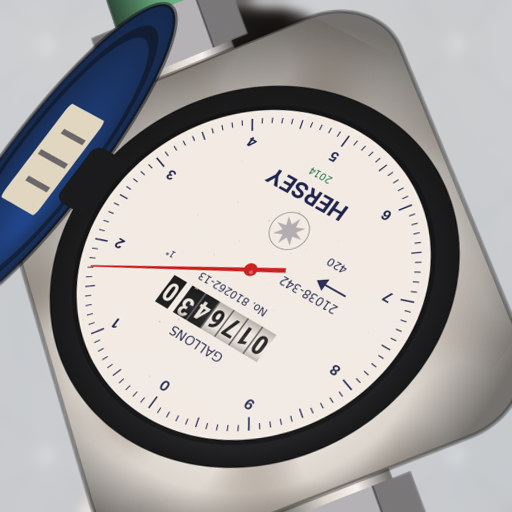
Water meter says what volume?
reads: 176431.7 gal
